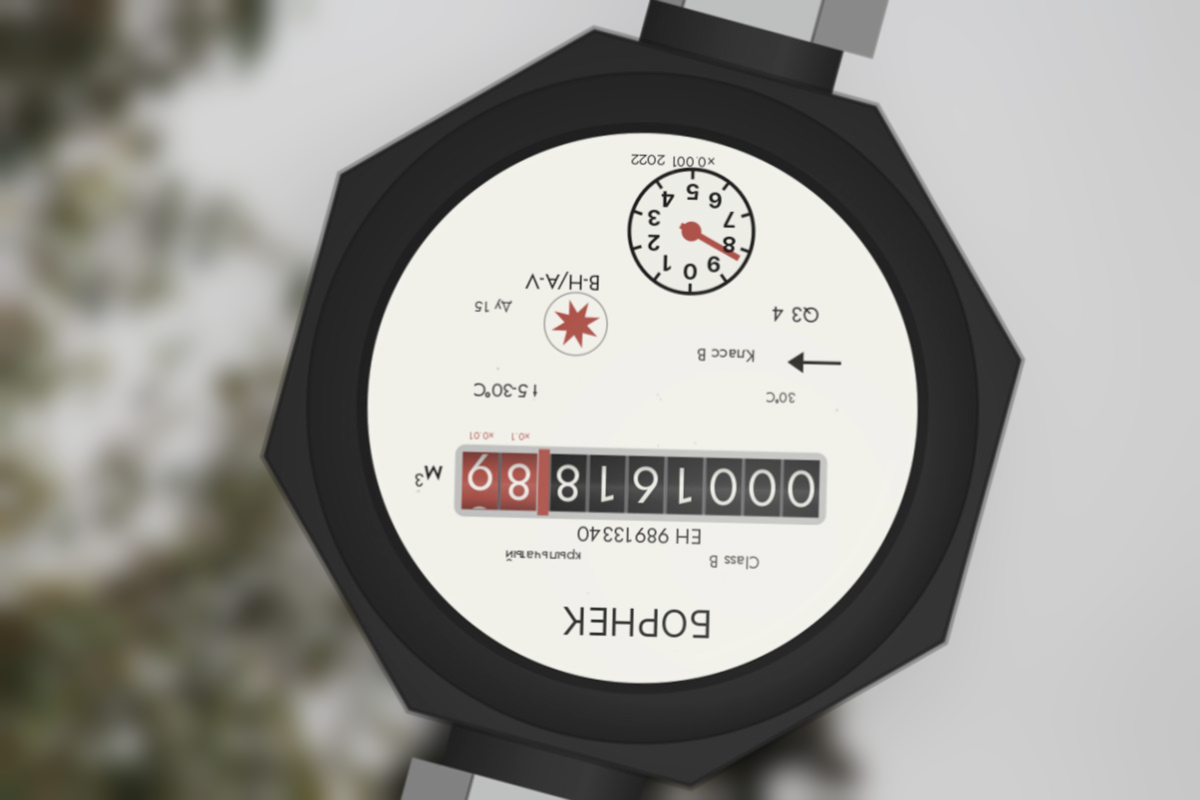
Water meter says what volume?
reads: 1618.888 m³
